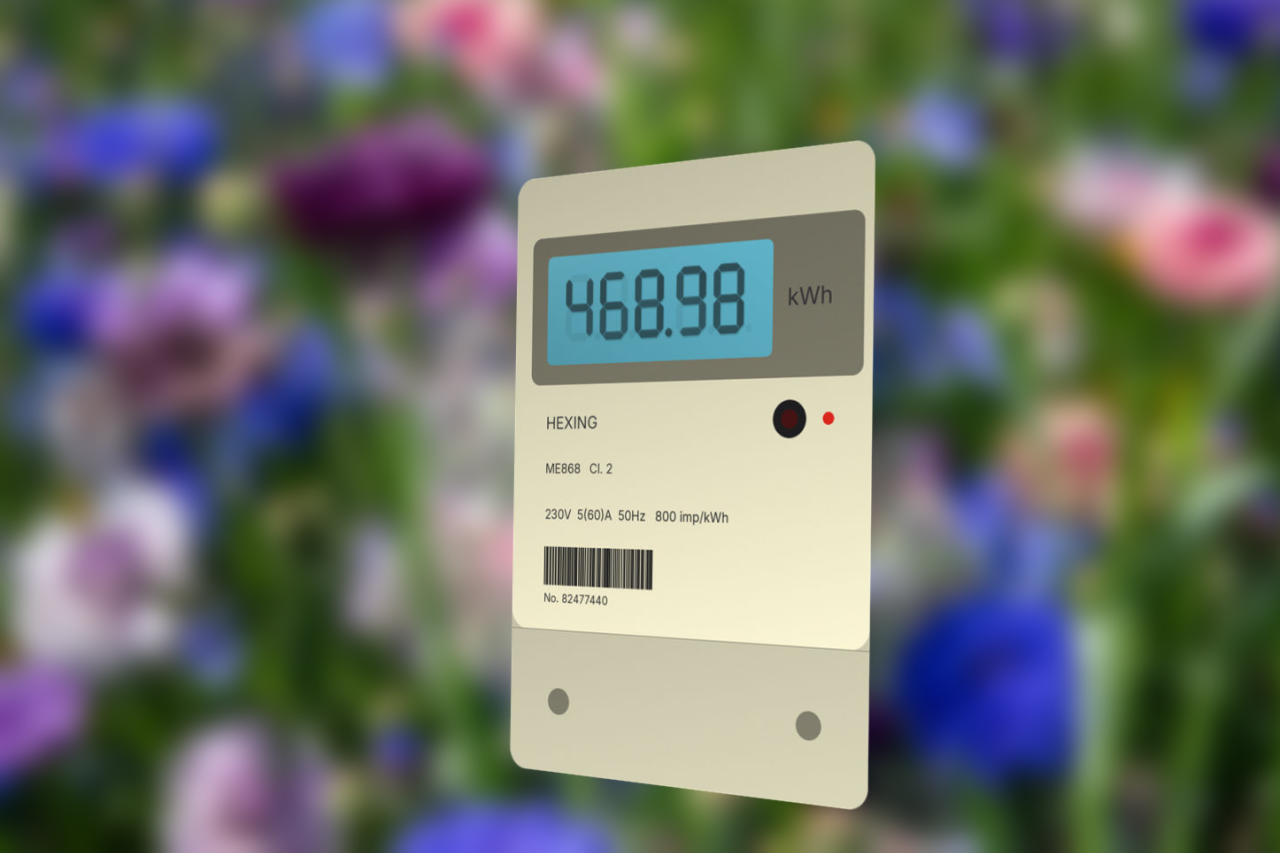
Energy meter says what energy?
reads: 468.98 kWh
